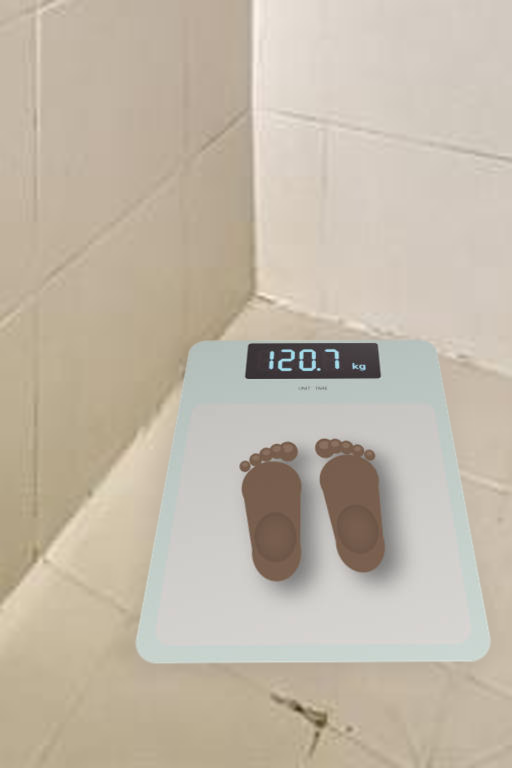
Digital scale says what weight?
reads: 120.7 kg
